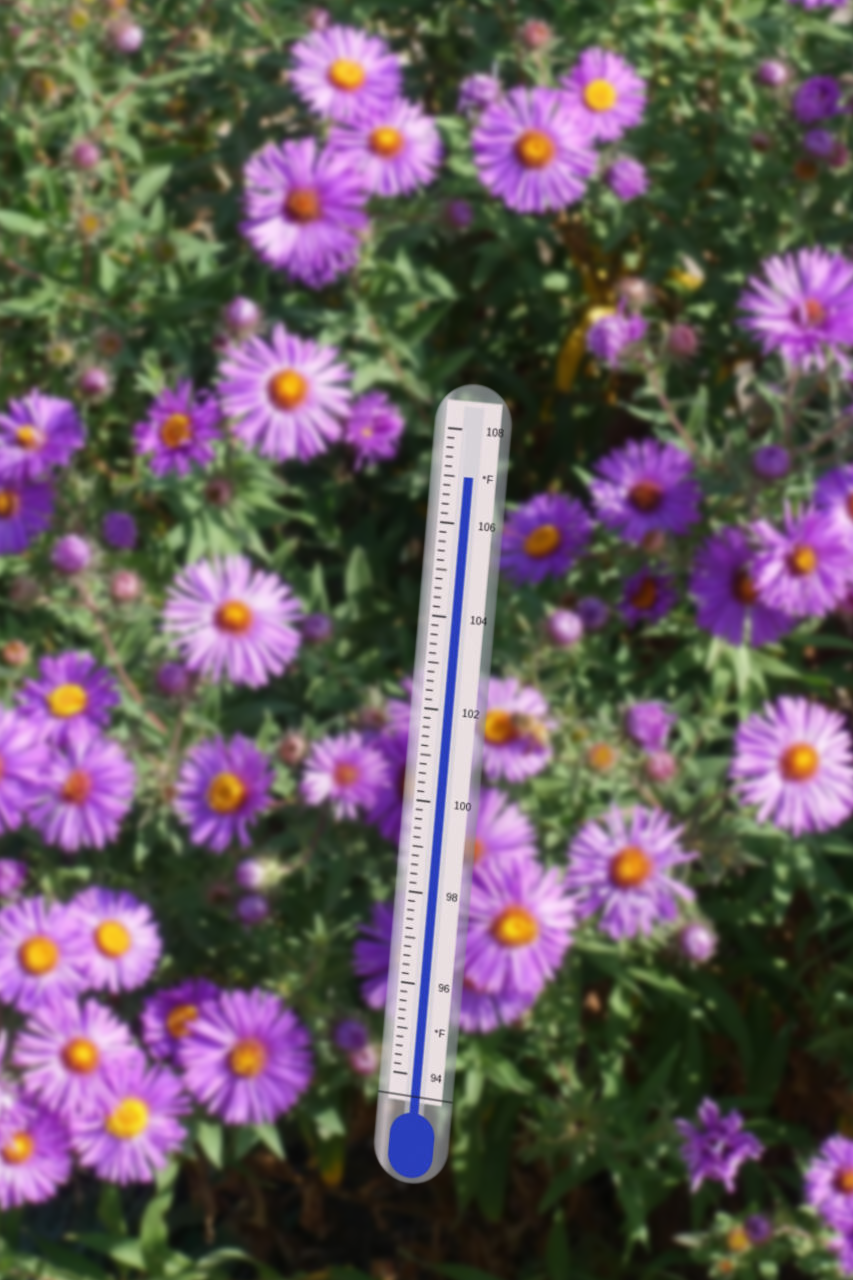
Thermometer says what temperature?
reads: 107 °F
